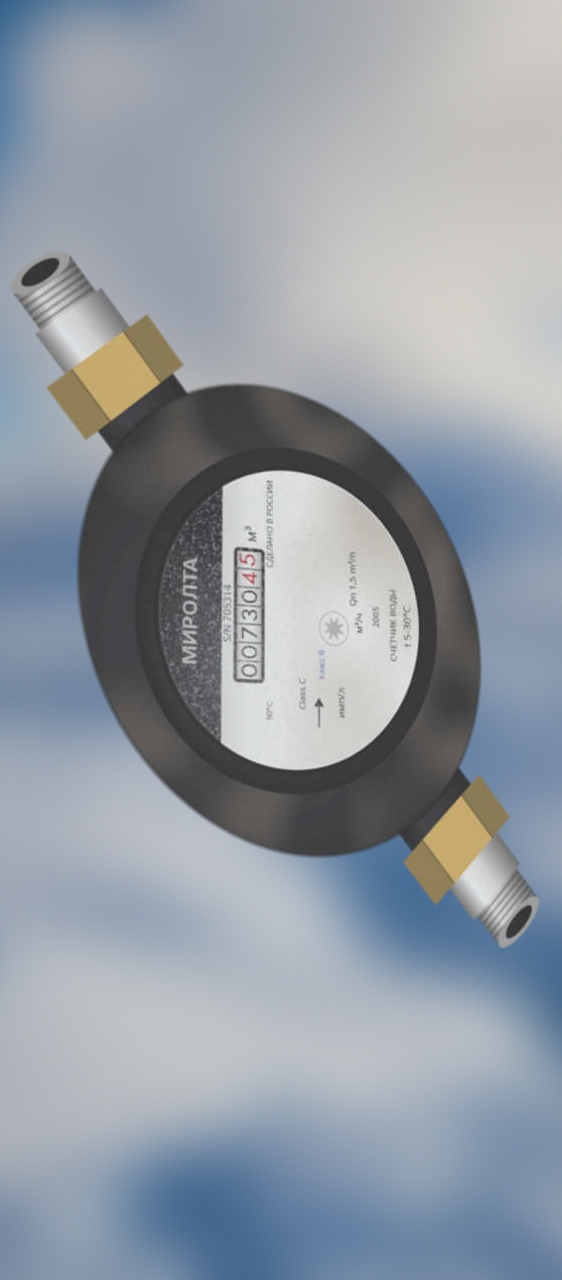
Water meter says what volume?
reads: 730.45 m³
